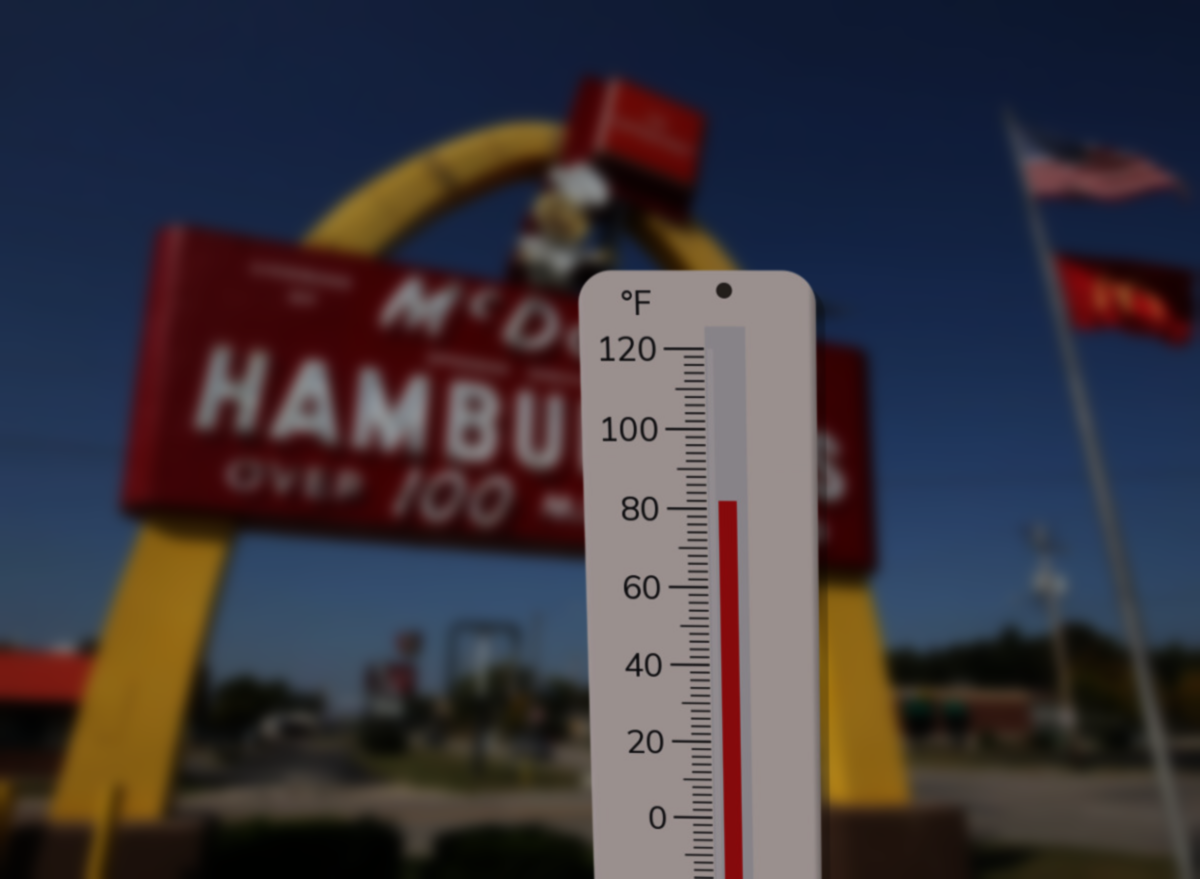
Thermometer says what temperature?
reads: 82 °F
